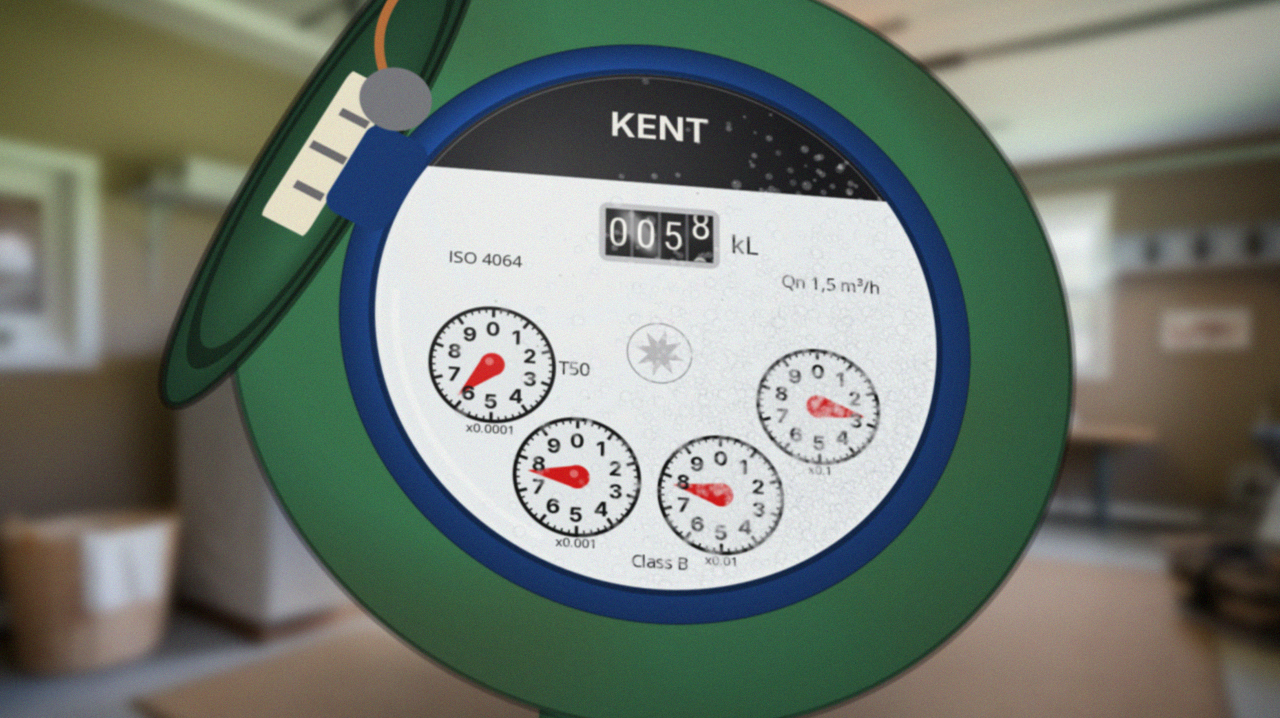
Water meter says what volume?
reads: 58.2776 kL
